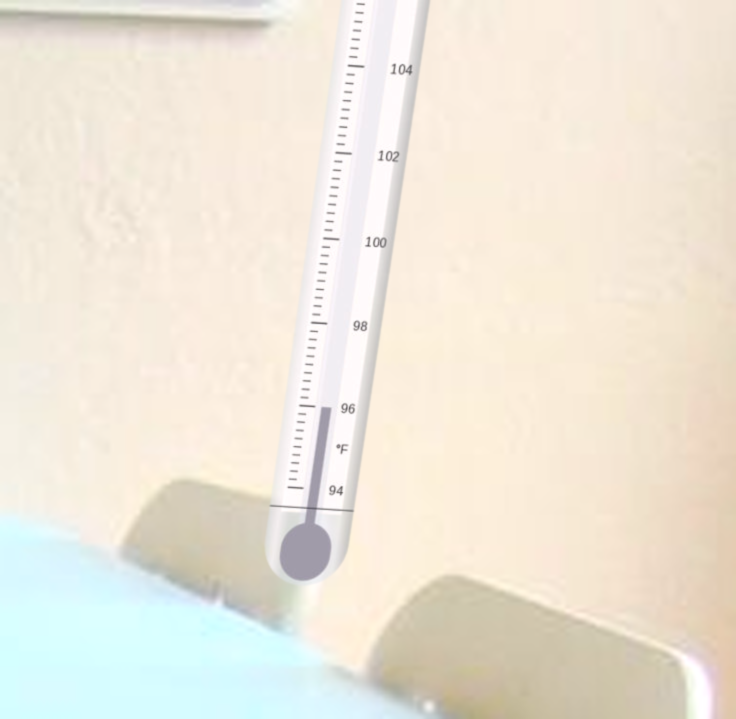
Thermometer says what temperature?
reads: 96 °F
